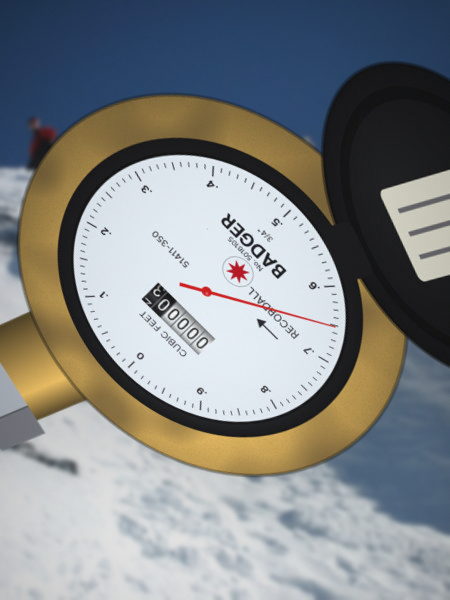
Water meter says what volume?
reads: 2.65 ft³
